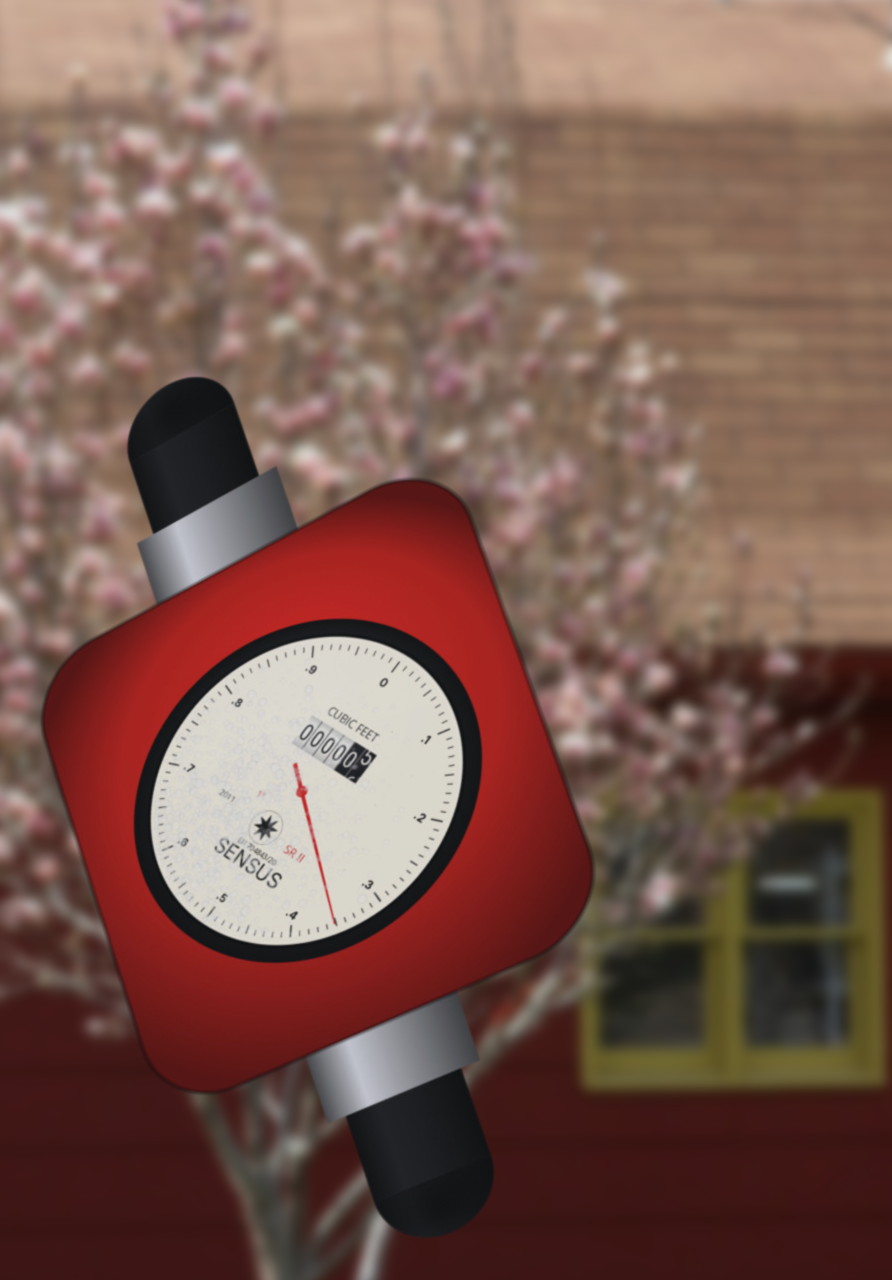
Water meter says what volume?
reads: 5.35 ft³
